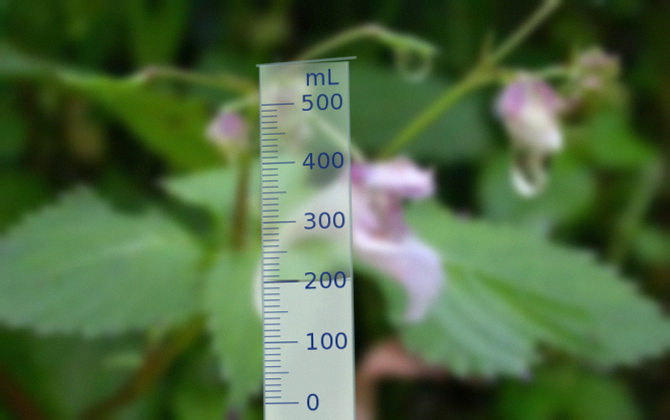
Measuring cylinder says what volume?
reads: 200 mL
